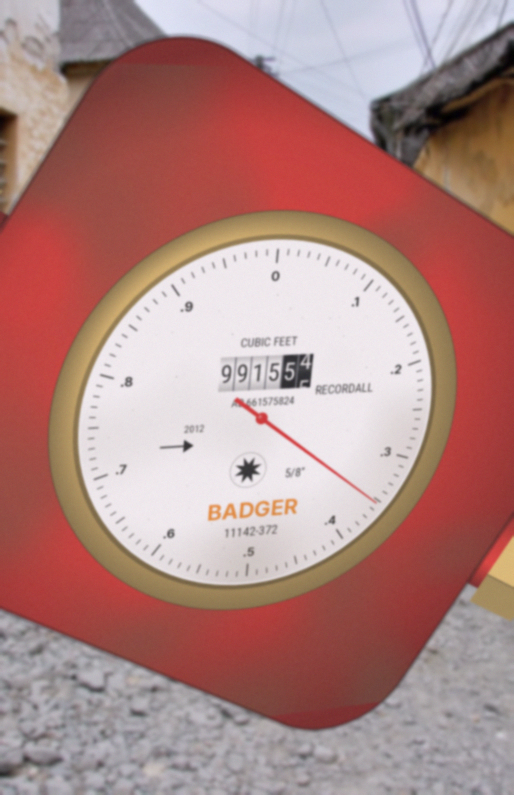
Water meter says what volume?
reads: 991554.35 ft³
